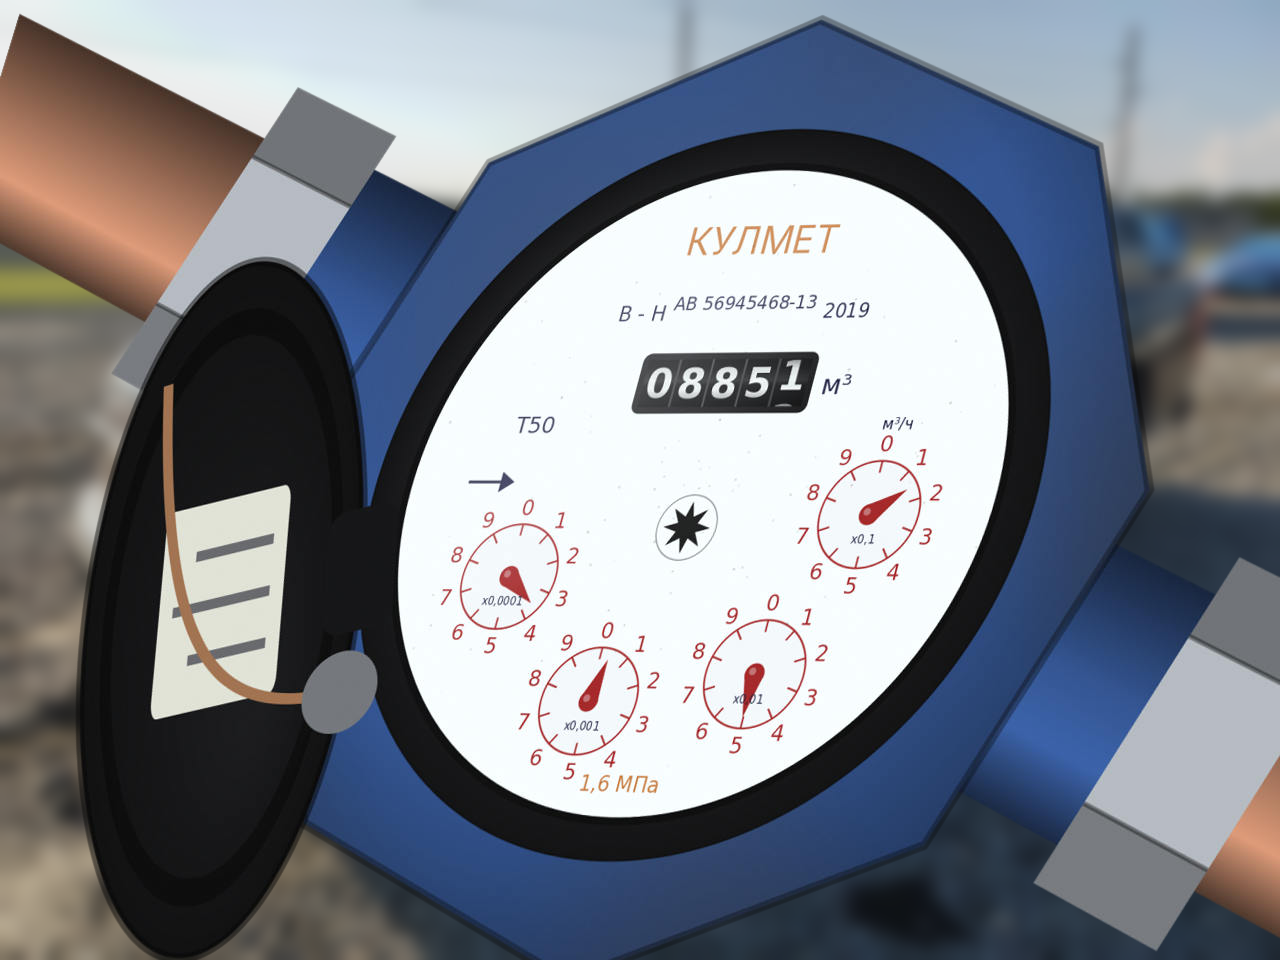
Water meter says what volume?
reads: 8851.1503 m³
